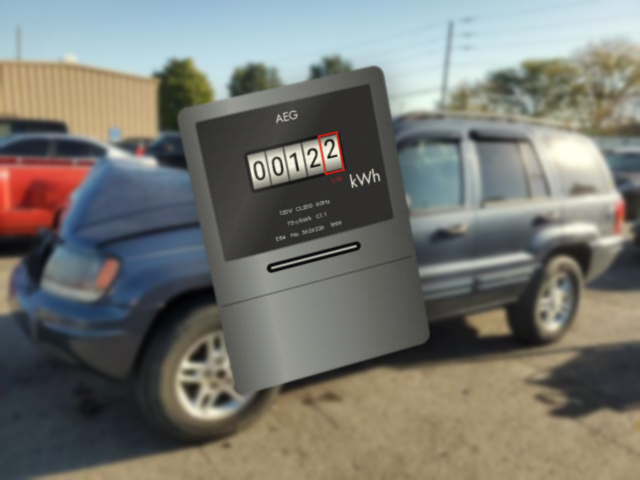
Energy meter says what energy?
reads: 12.2 kWh
